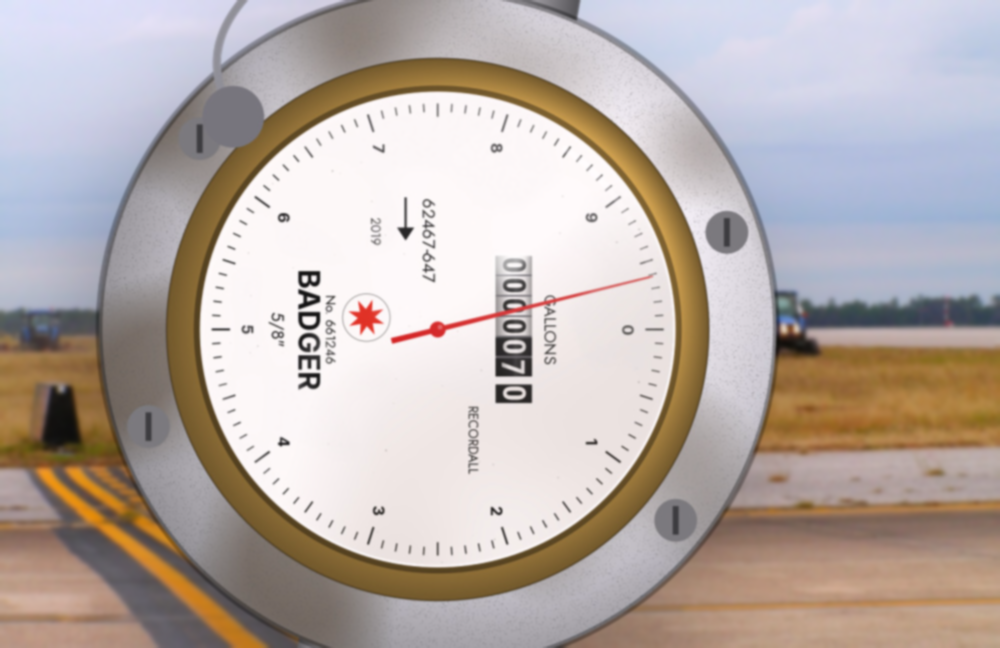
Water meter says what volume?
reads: 69.6 gal
